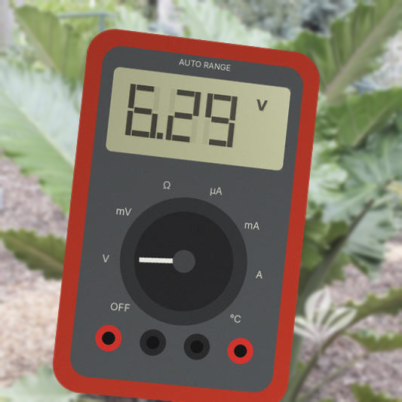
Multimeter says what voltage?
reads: 6.29 V
